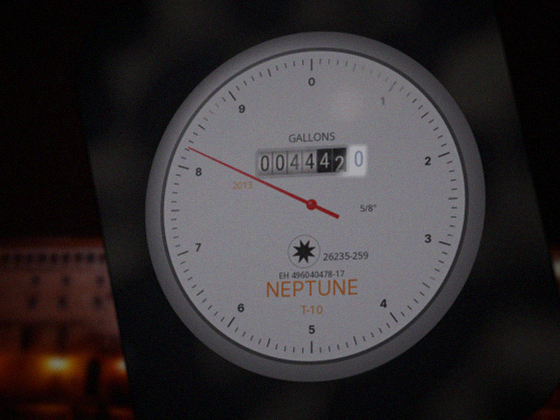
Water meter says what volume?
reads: 44418.2 gal
